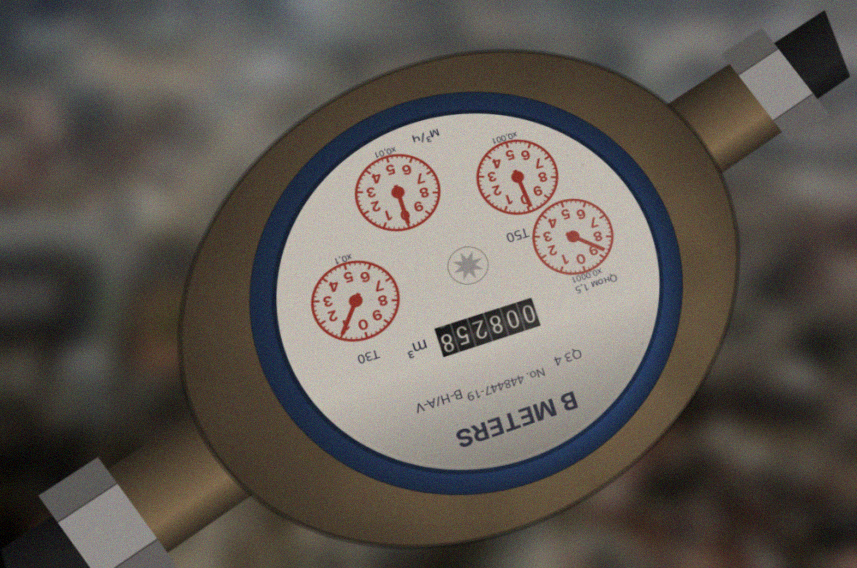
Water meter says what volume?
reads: 8258.0998 m³
